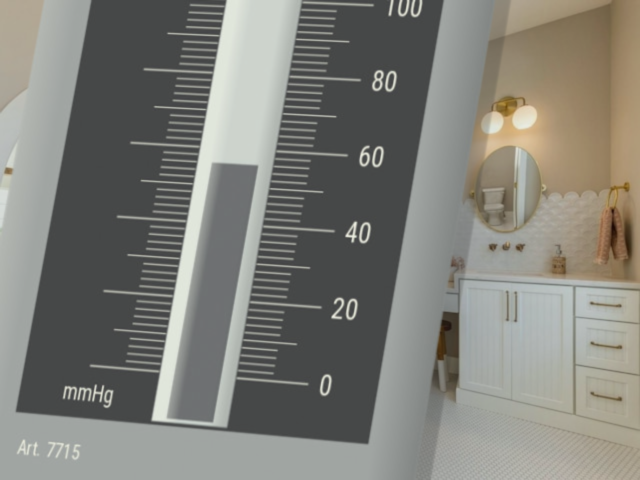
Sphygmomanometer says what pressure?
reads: 56 mmHg
